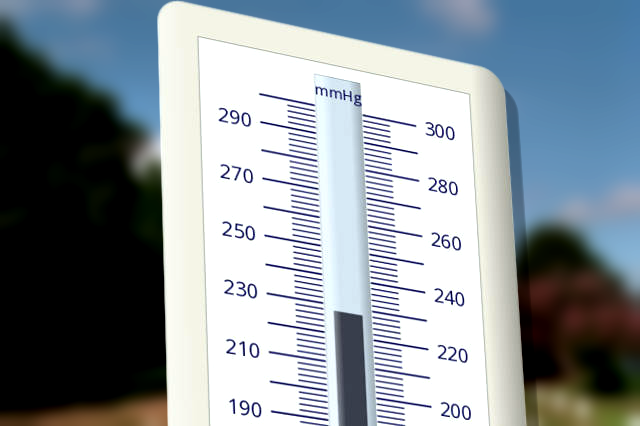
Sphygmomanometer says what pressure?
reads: 228 mmHg
